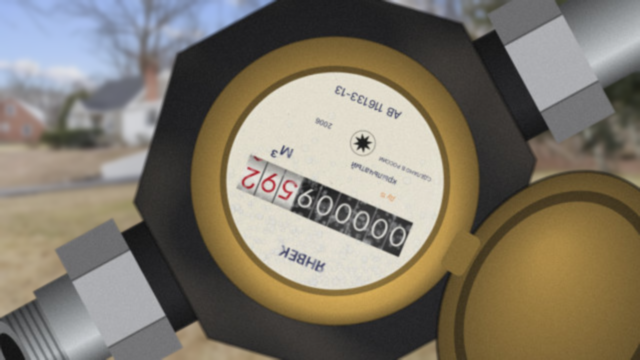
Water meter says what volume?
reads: 9.592 m³
